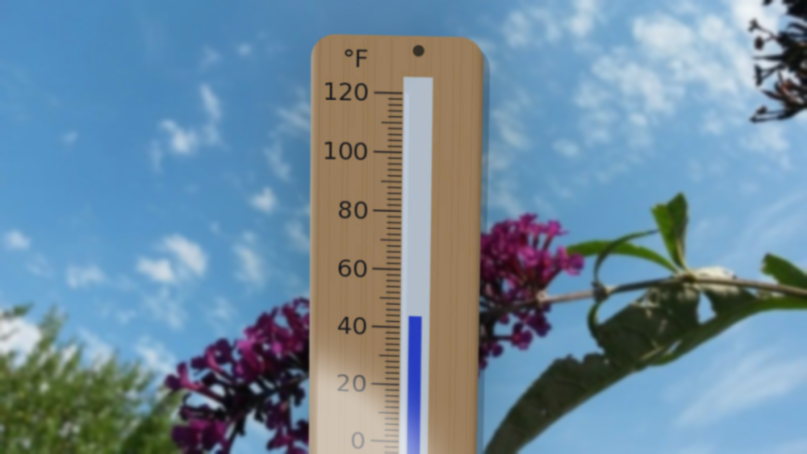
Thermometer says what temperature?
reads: 44 °F
